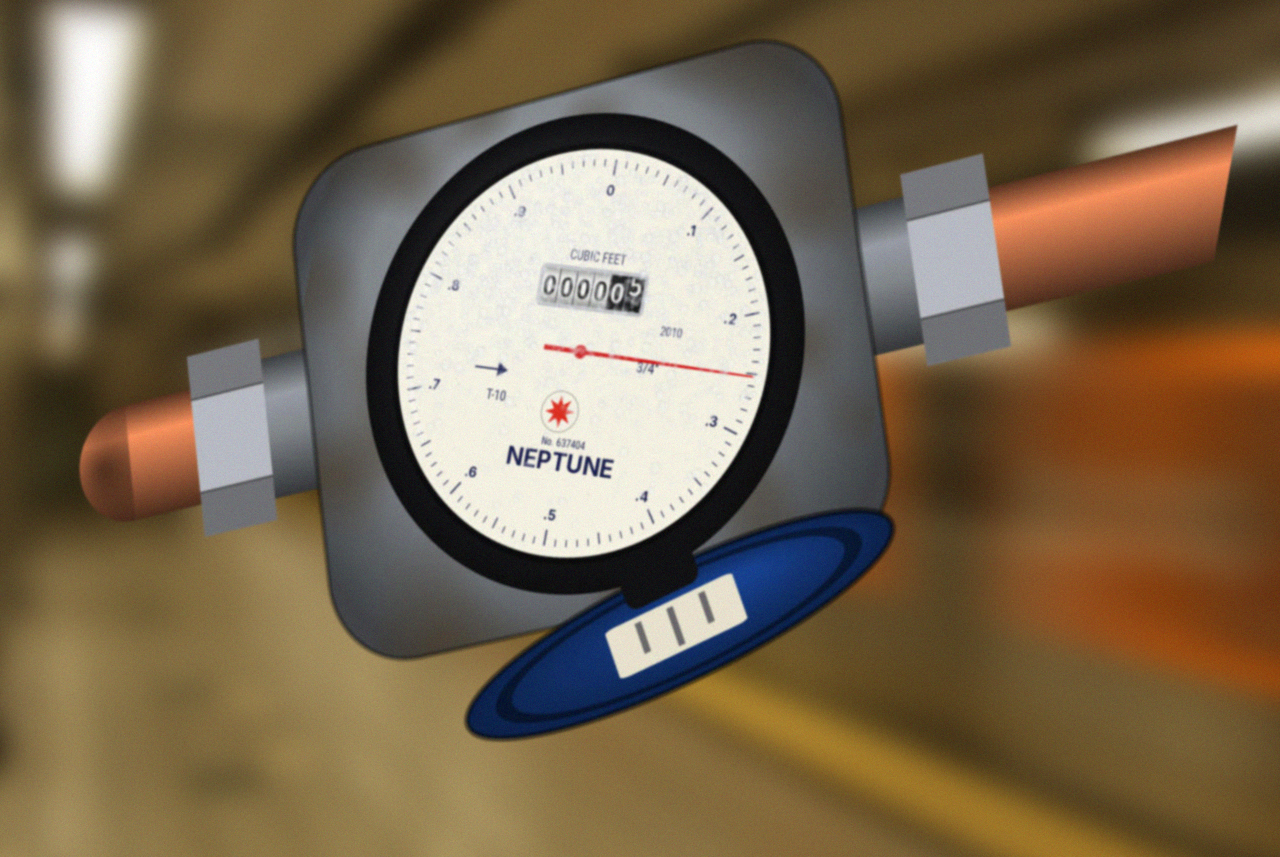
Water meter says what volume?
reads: 5.25 ft³
